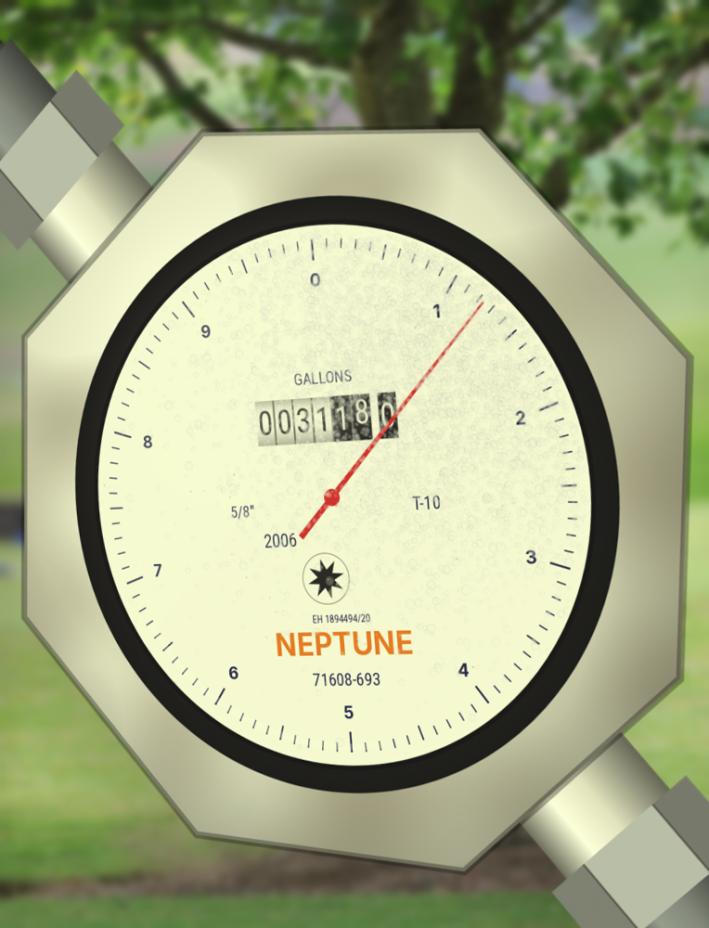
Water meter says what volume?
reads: 31181.2 gal
